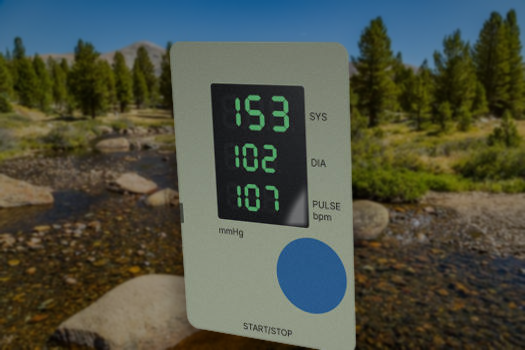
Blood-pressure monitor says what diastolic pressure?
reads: 102 mmHg
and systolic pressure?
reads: 153 mmHg
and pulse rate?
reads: 107 bpm
